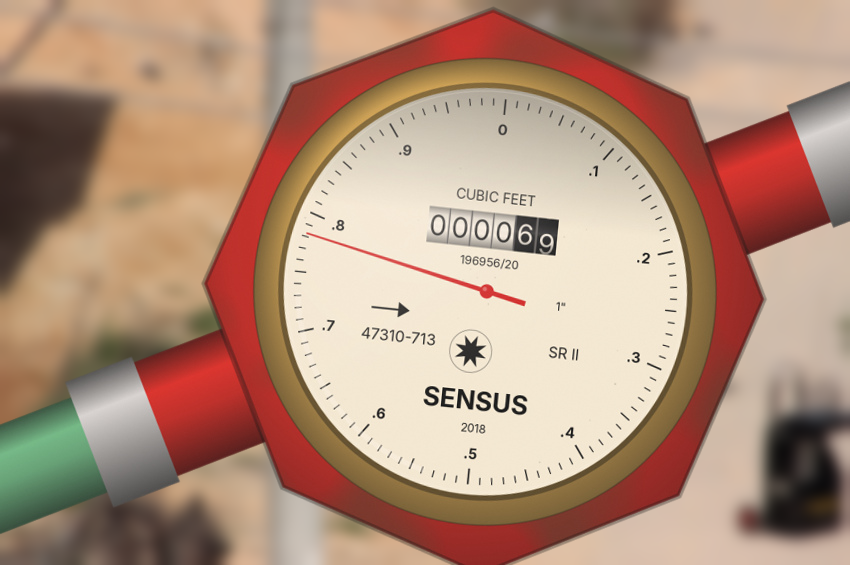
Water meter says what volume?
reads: 68.78 ft³
